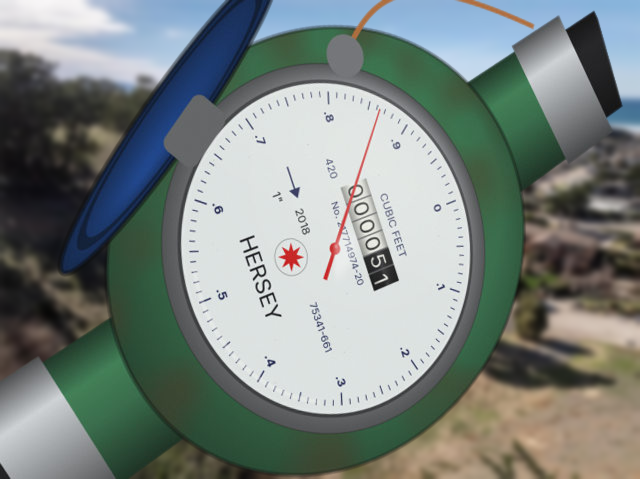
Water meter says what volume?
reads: 50.86 ft³
